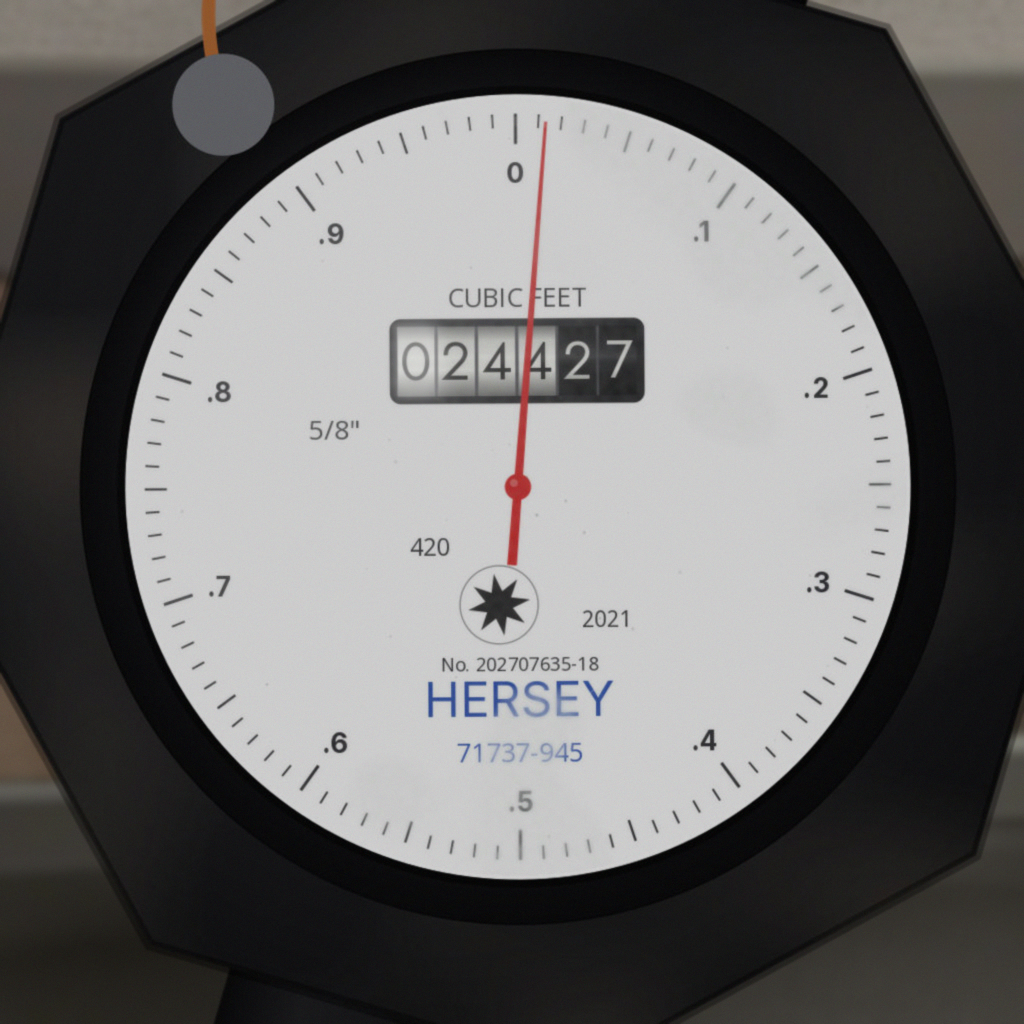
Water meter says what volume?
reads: 24427.01 ft³
